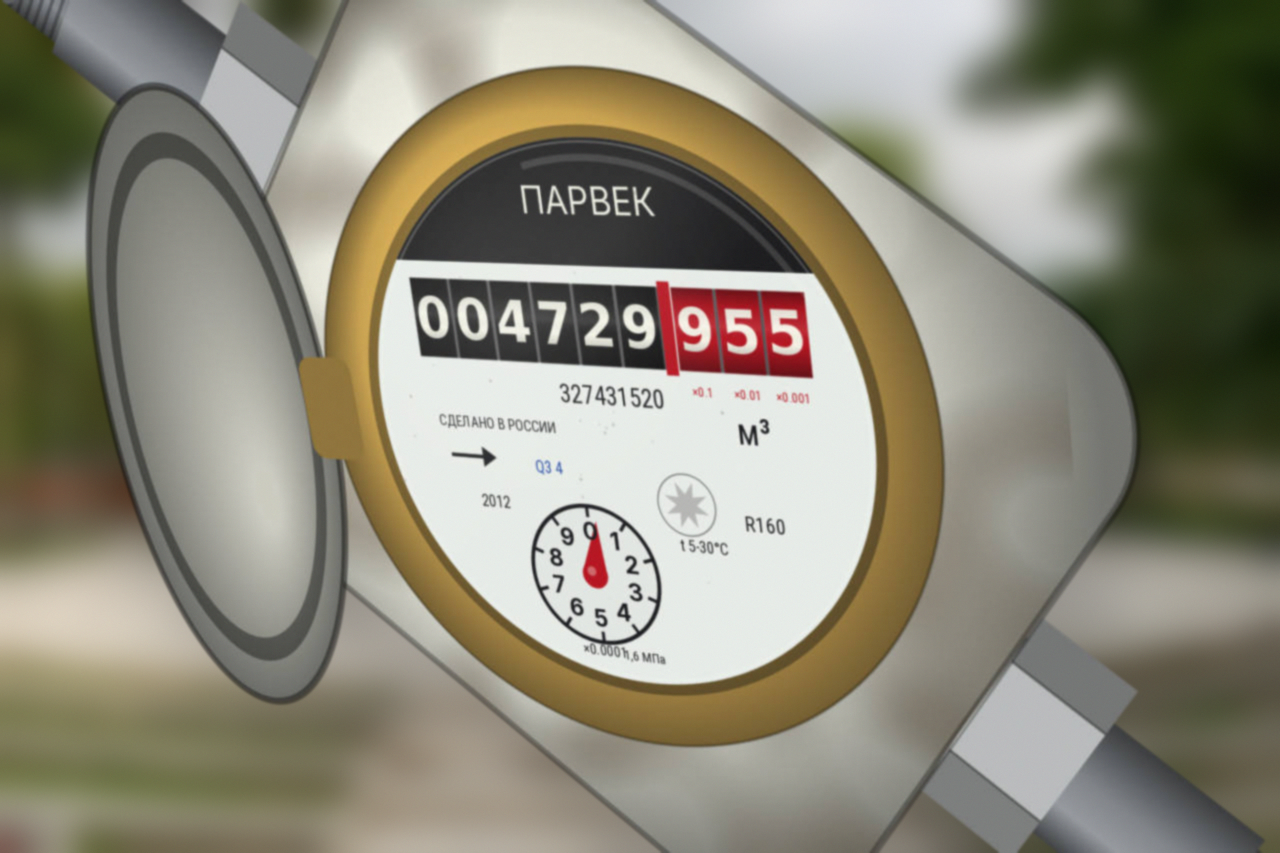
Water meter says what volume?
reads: 4729.9550 m³
